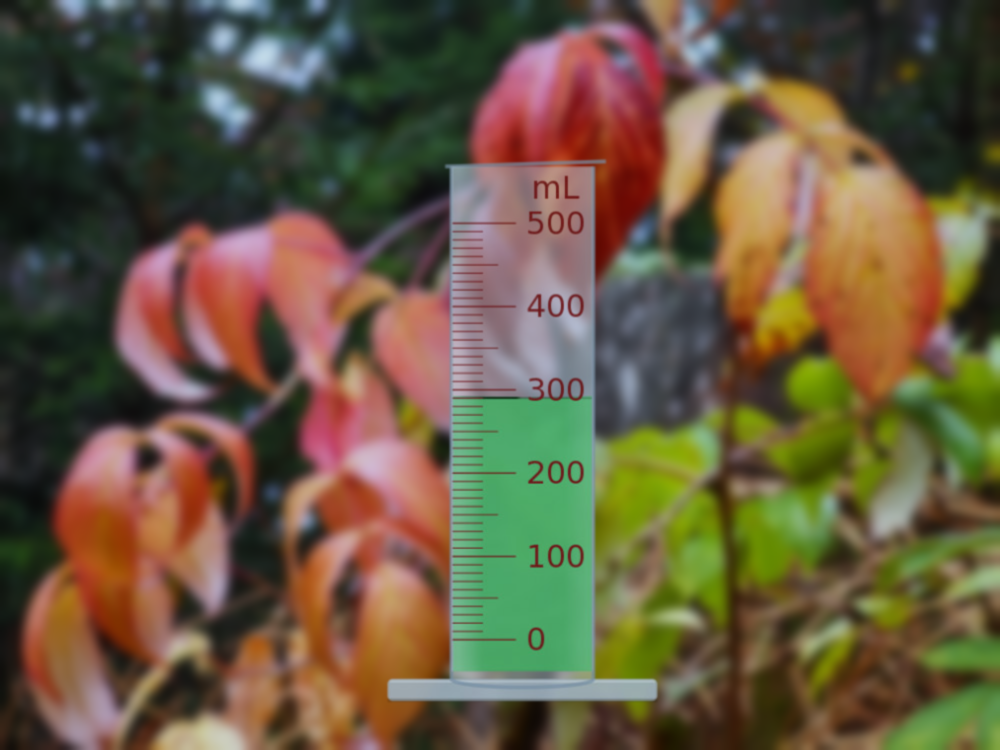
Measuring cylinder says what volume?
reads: 290 mL
